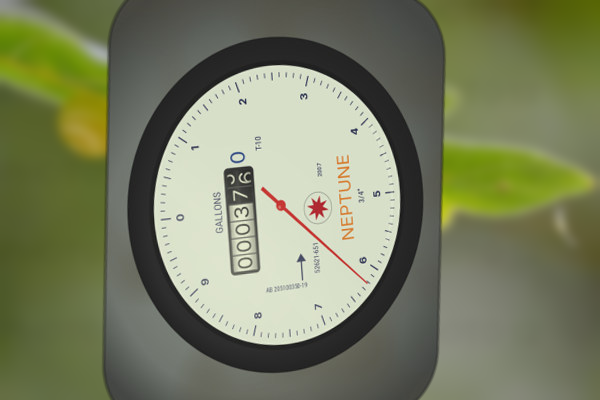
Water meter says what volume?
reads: 3756.2 gal
